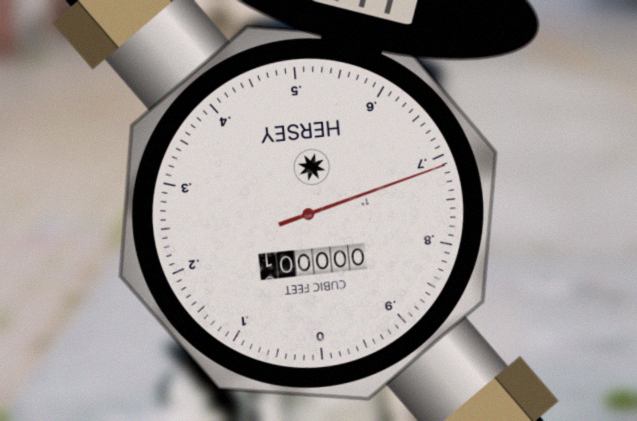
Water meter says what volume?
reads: 0.71 ft³
